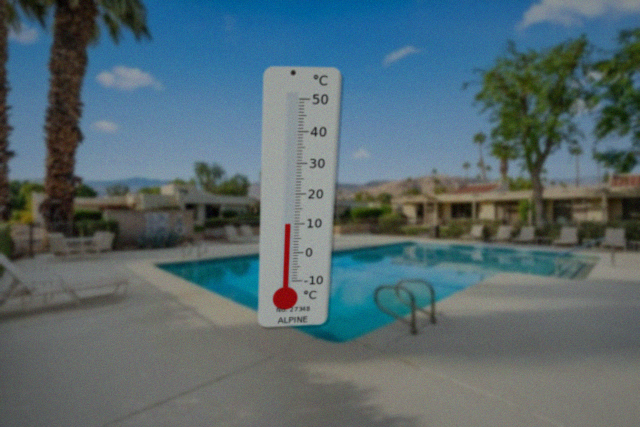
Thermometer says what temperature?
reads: 10 °C
